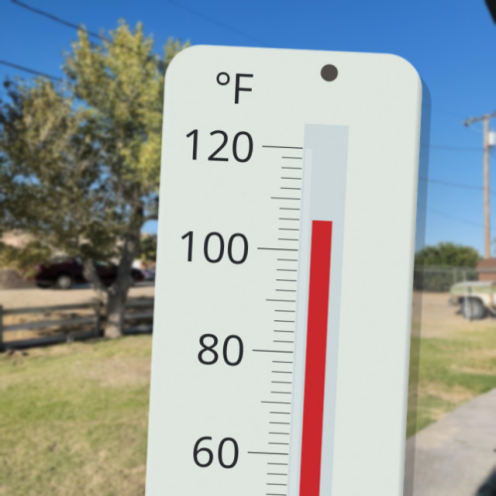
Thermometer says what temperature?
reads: 106 °F
